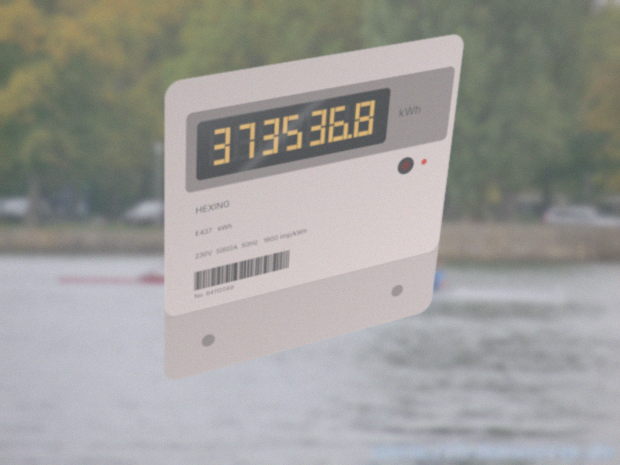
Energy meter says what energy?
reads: 373536.8 kWh
